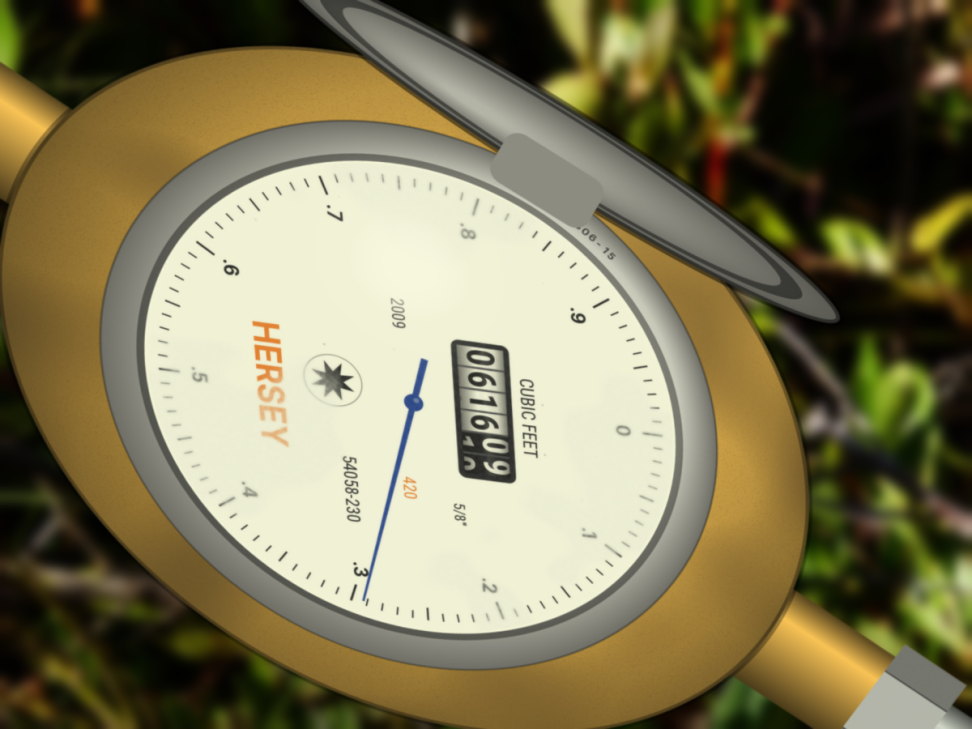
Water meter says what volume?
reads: 61609.29 ft³
